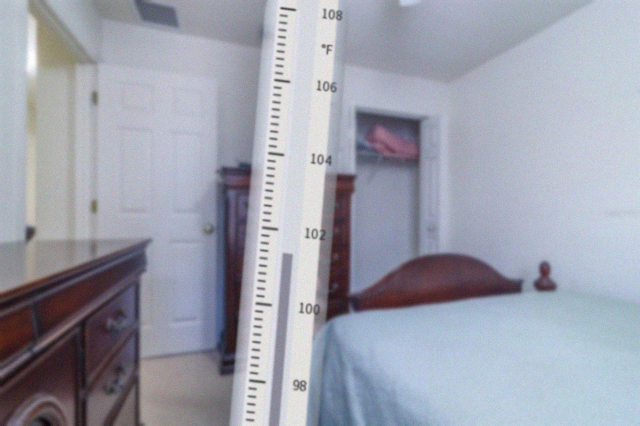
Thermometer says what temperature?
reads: 101.4 °F
